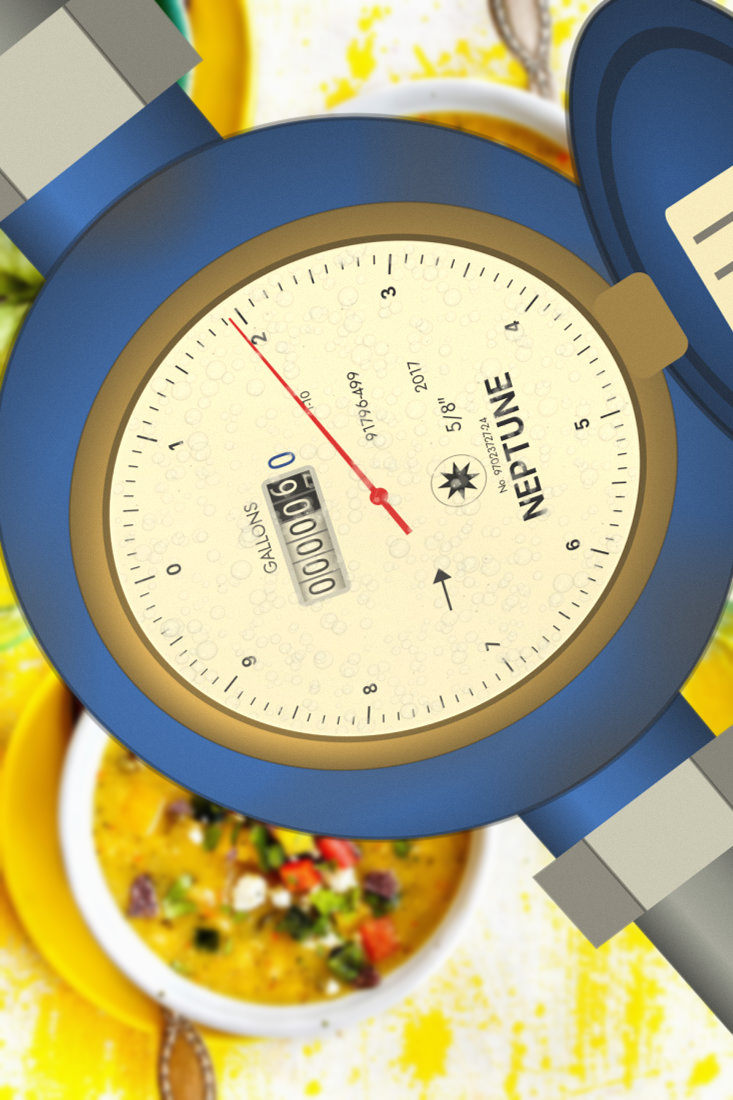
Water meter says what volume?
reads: 61.9 gal
